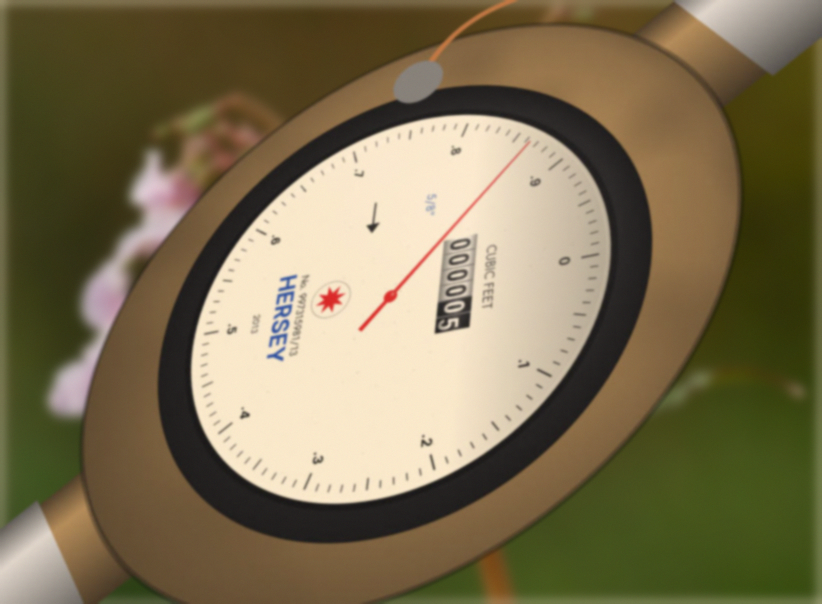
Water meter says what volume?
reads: 4.86 ft³
